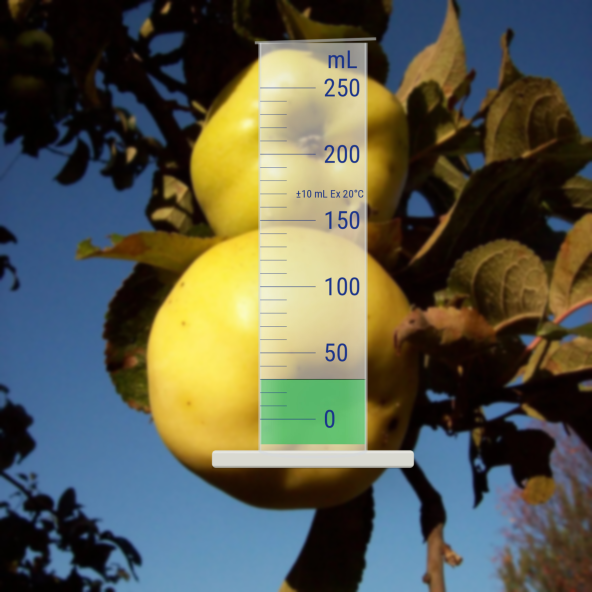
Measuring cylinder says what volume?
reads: 30 mL
